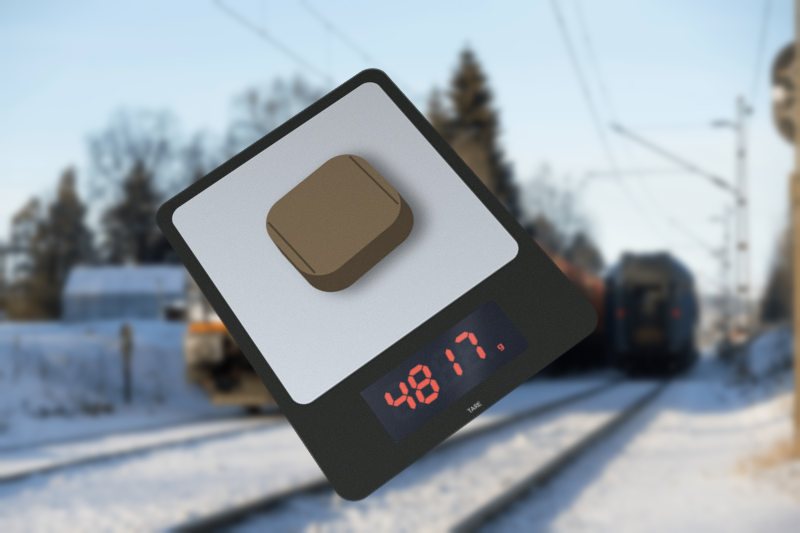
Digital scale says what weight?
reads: 4817 g
